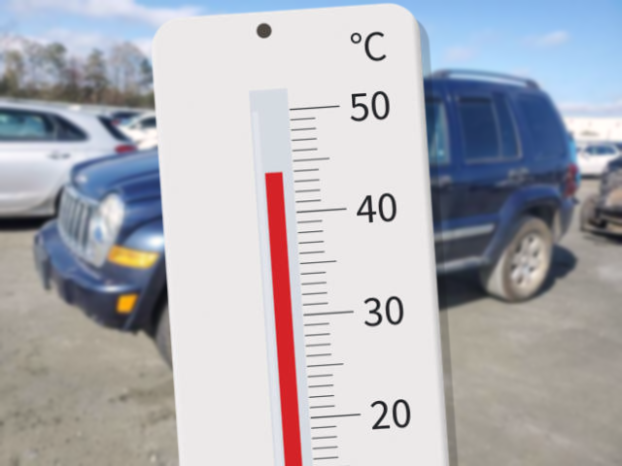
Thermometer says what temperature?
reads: 44 °C
